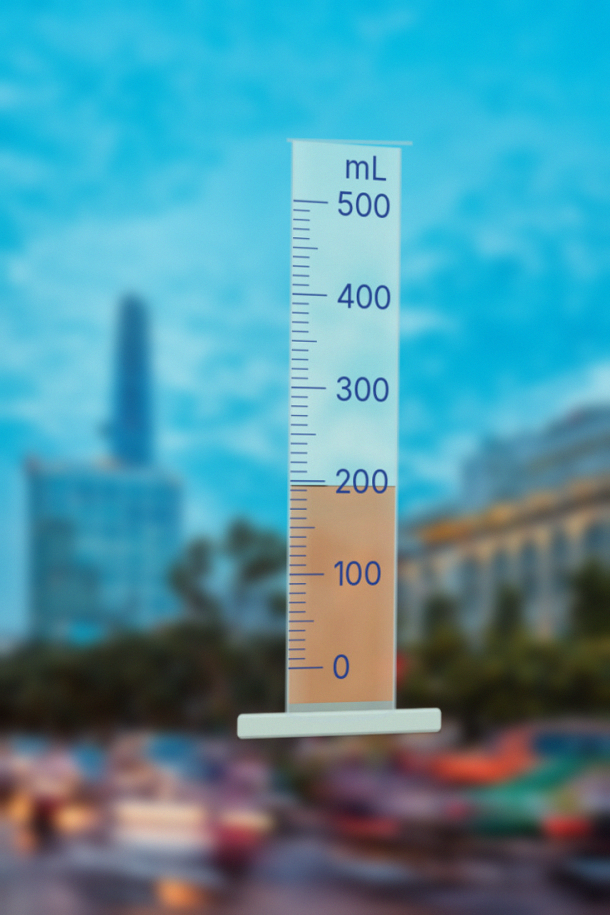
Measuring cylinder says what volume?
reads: 195 mL
